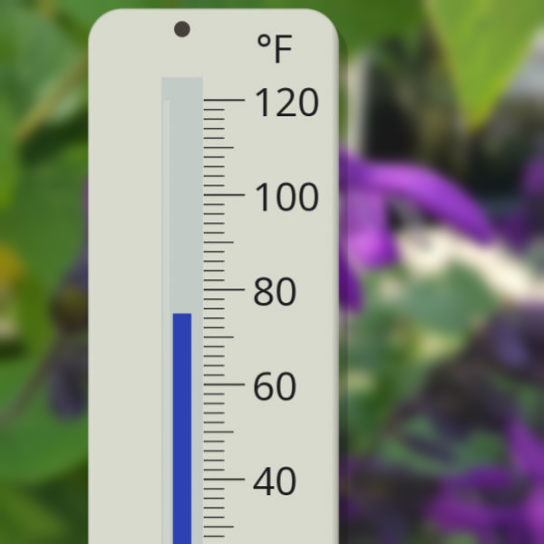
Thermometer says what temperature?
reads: 75 °F
